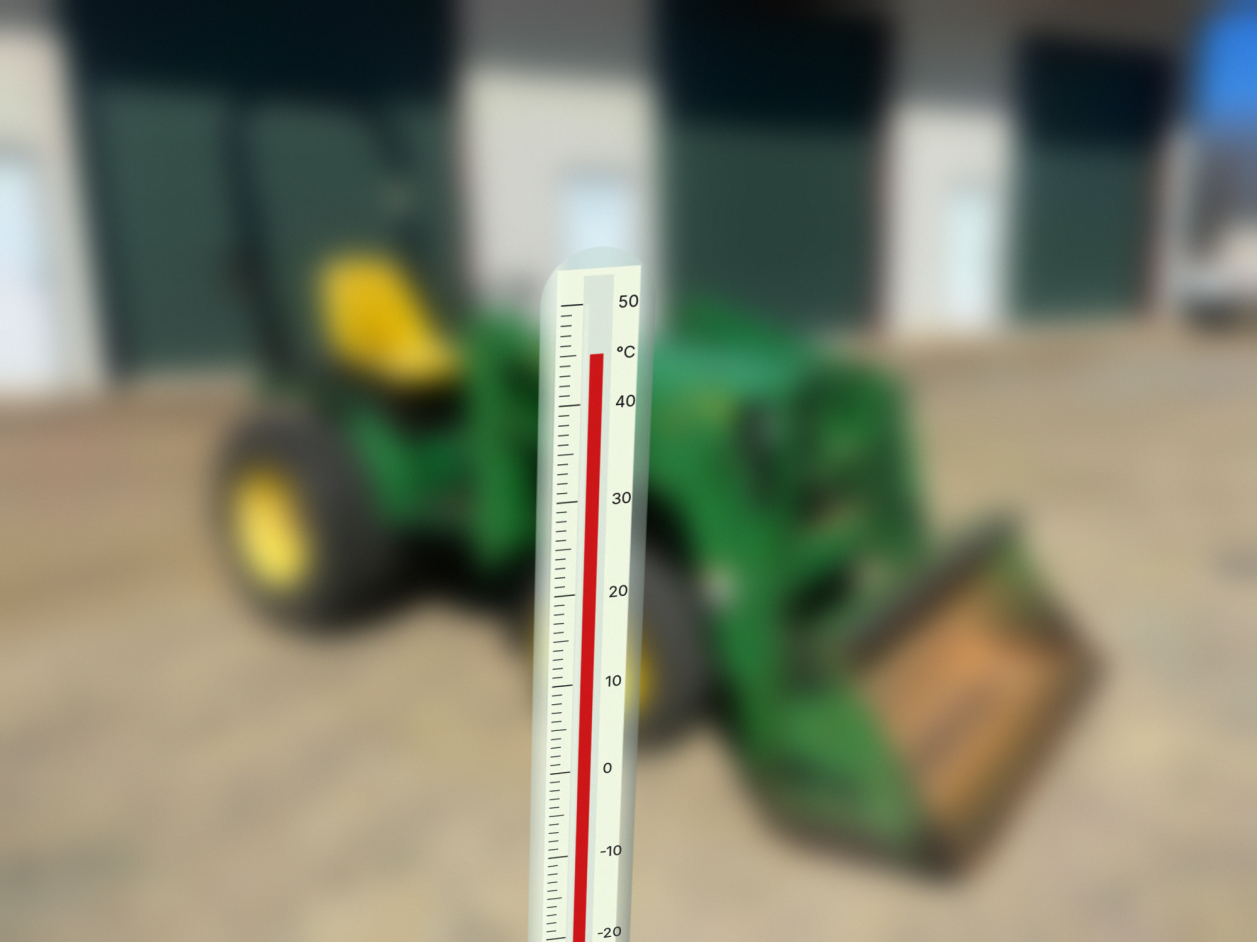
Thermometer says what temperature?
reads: 45 °C
